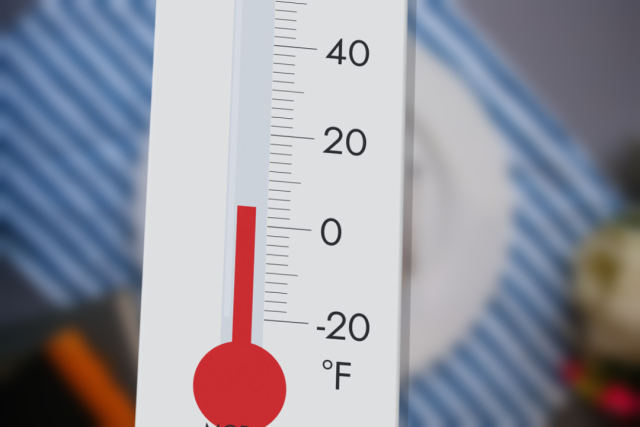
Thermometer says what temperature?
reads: 4 °F
